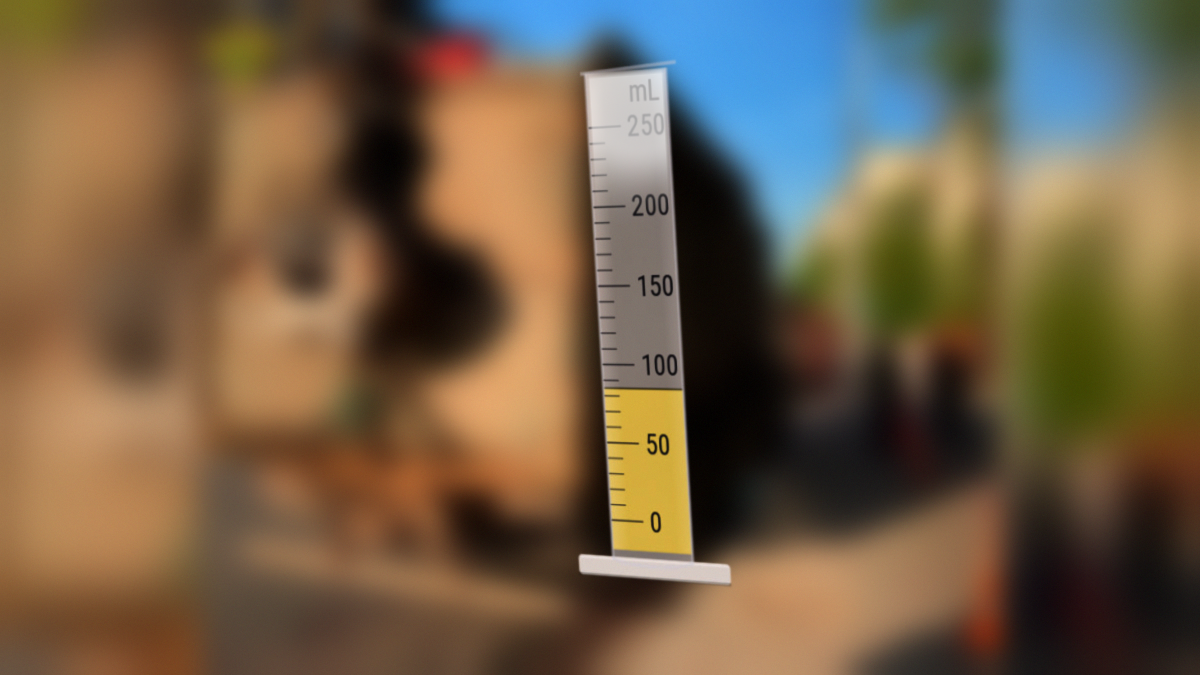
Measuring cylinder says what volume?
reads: 85 mL
